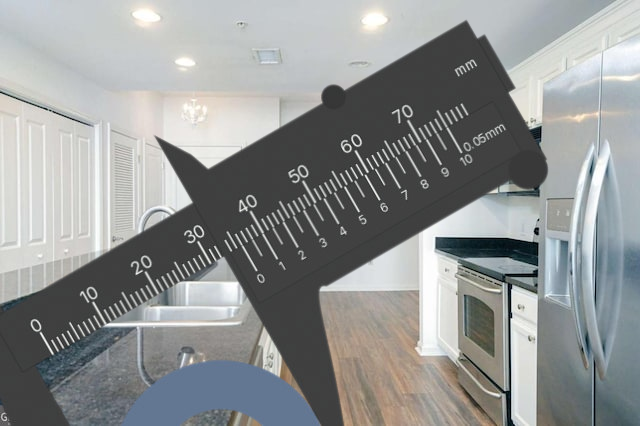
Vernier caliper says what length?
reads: 36.0 mm
